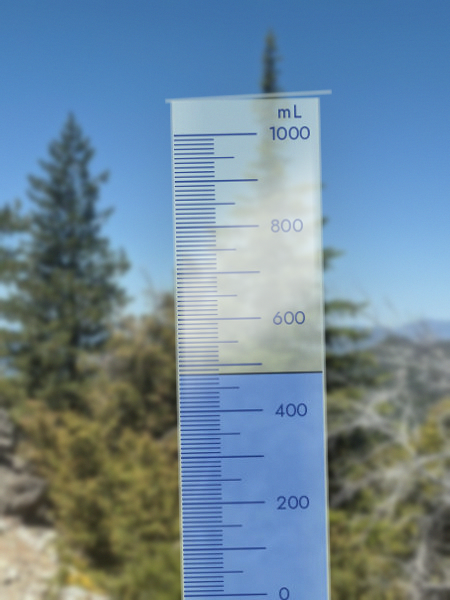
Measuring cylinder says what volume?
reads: 480 mL
